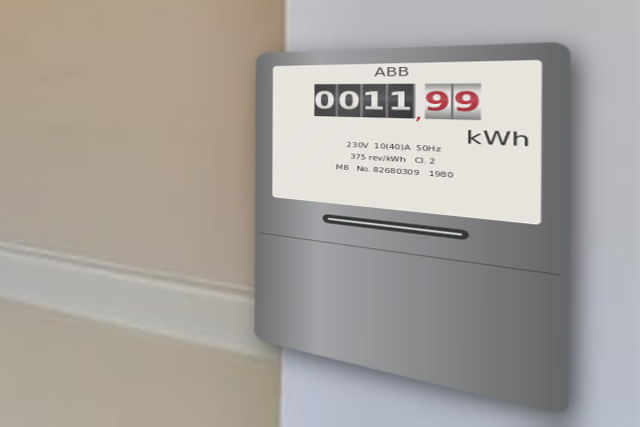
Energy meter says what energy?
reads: 11.99 kWh
